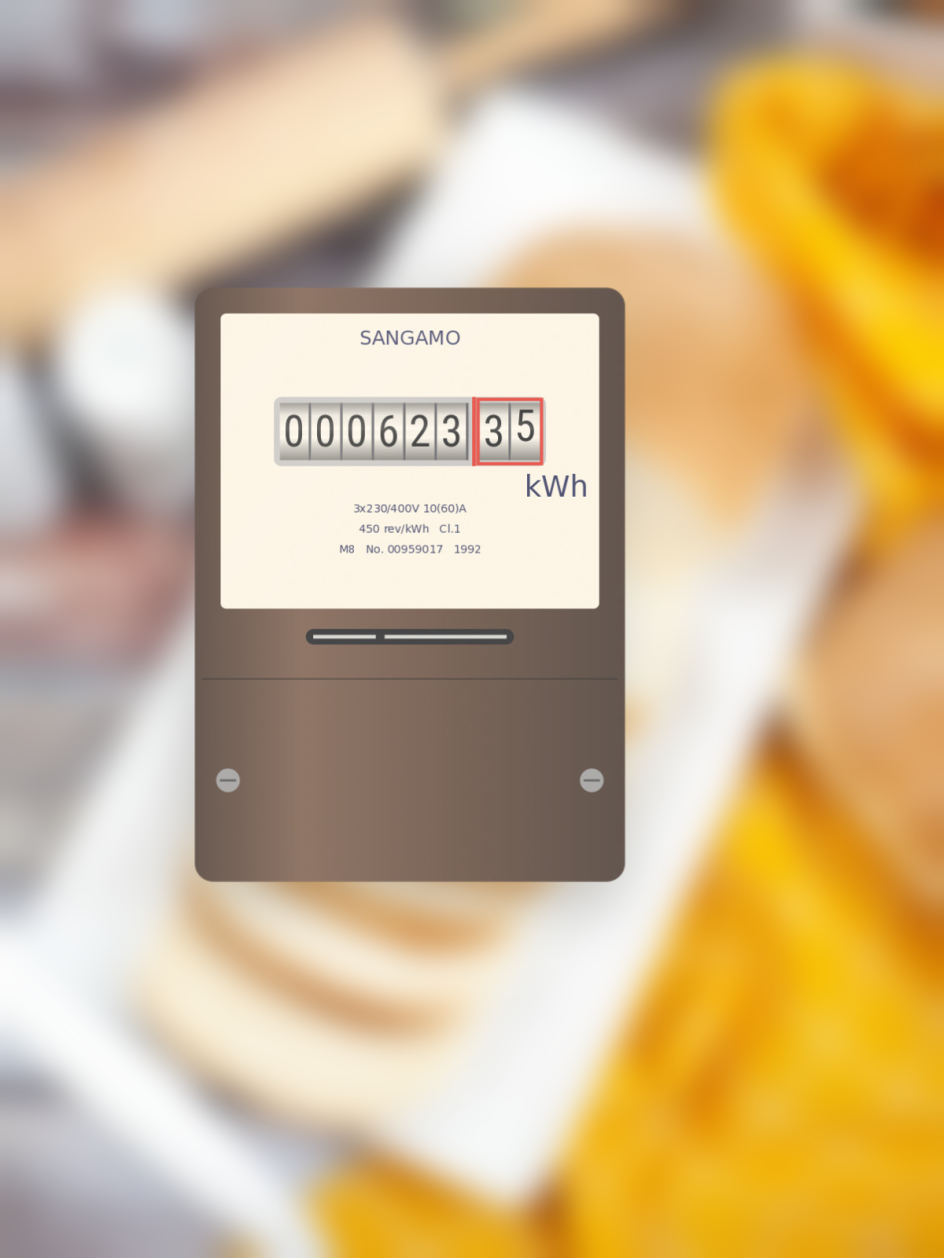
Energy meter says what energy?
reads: 623.35 kWh
